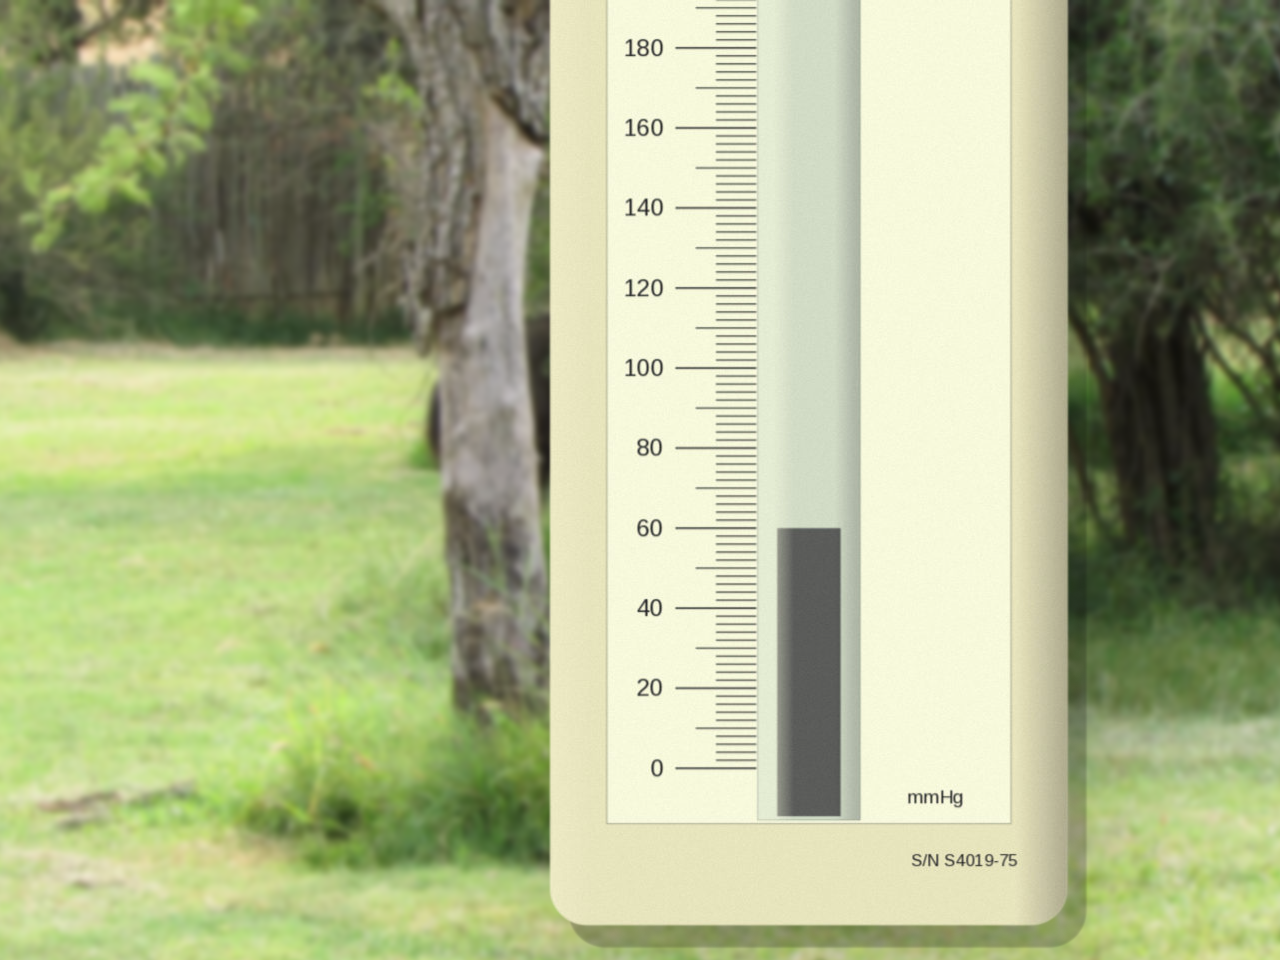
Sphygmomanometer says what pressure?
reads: 60 mmHg
